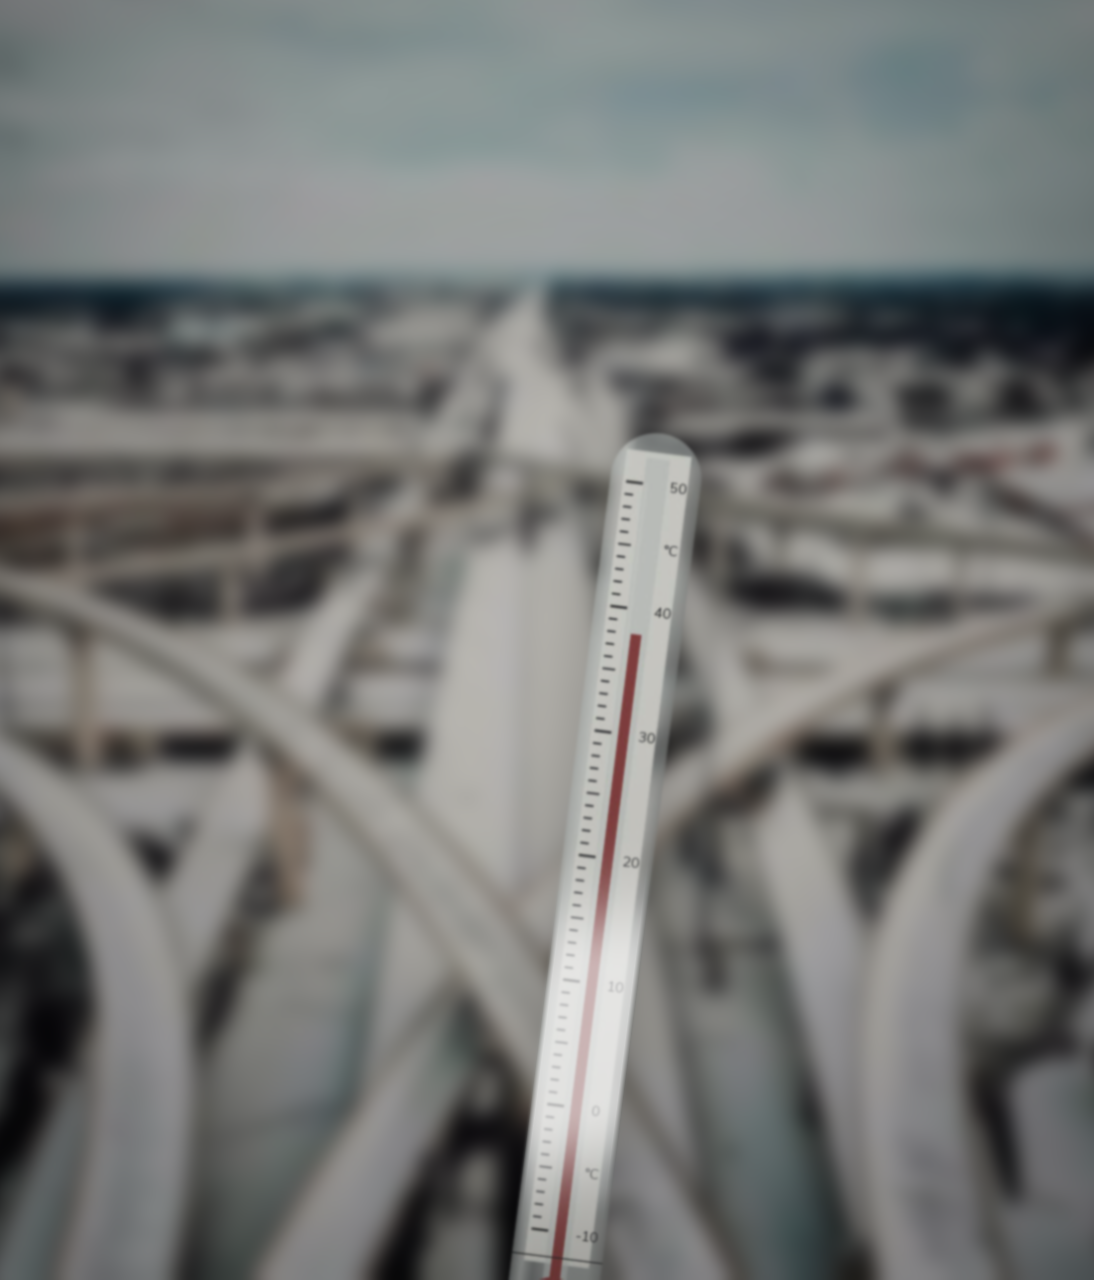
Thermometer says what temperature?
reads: 38 °C
